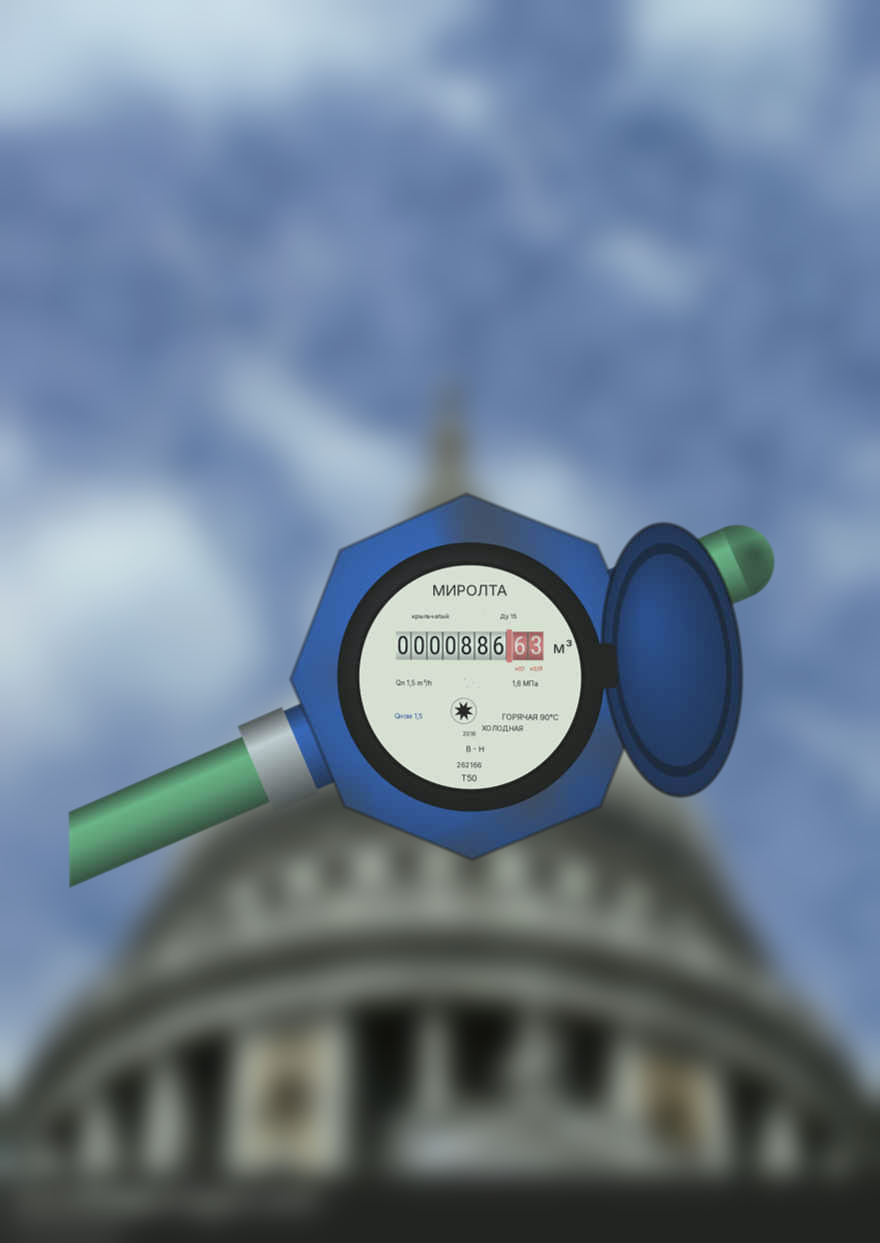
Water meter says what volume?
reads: 886.63 m³
